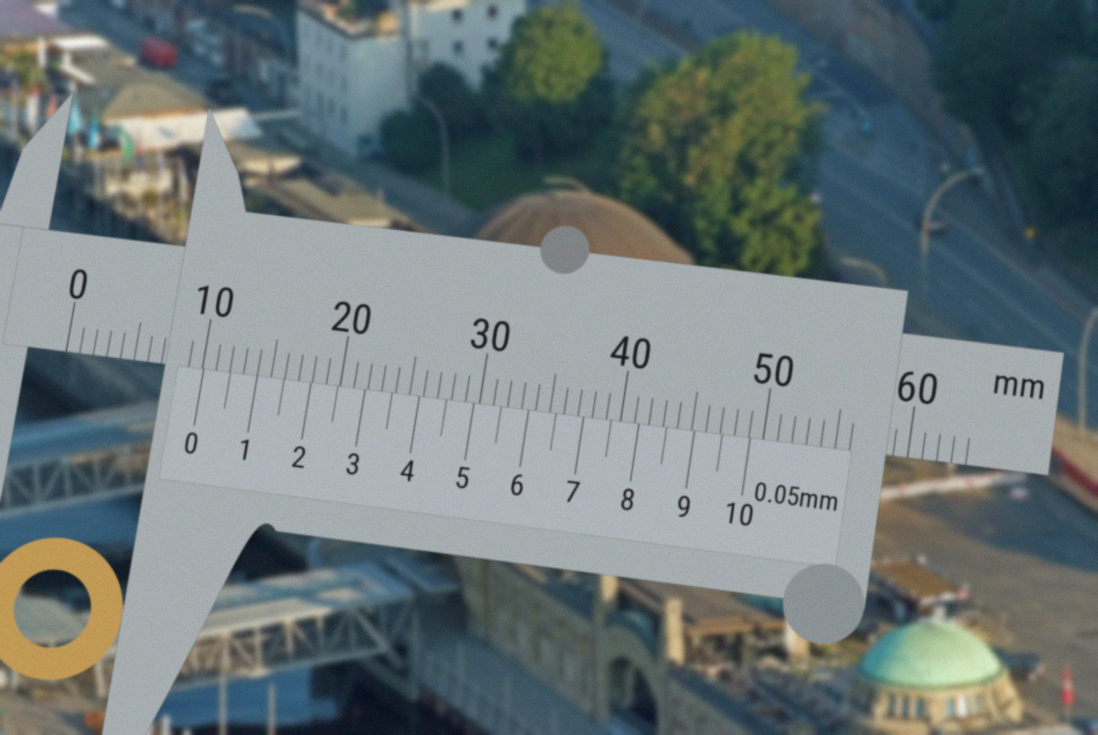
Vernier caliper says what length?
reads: 10.1 mm
